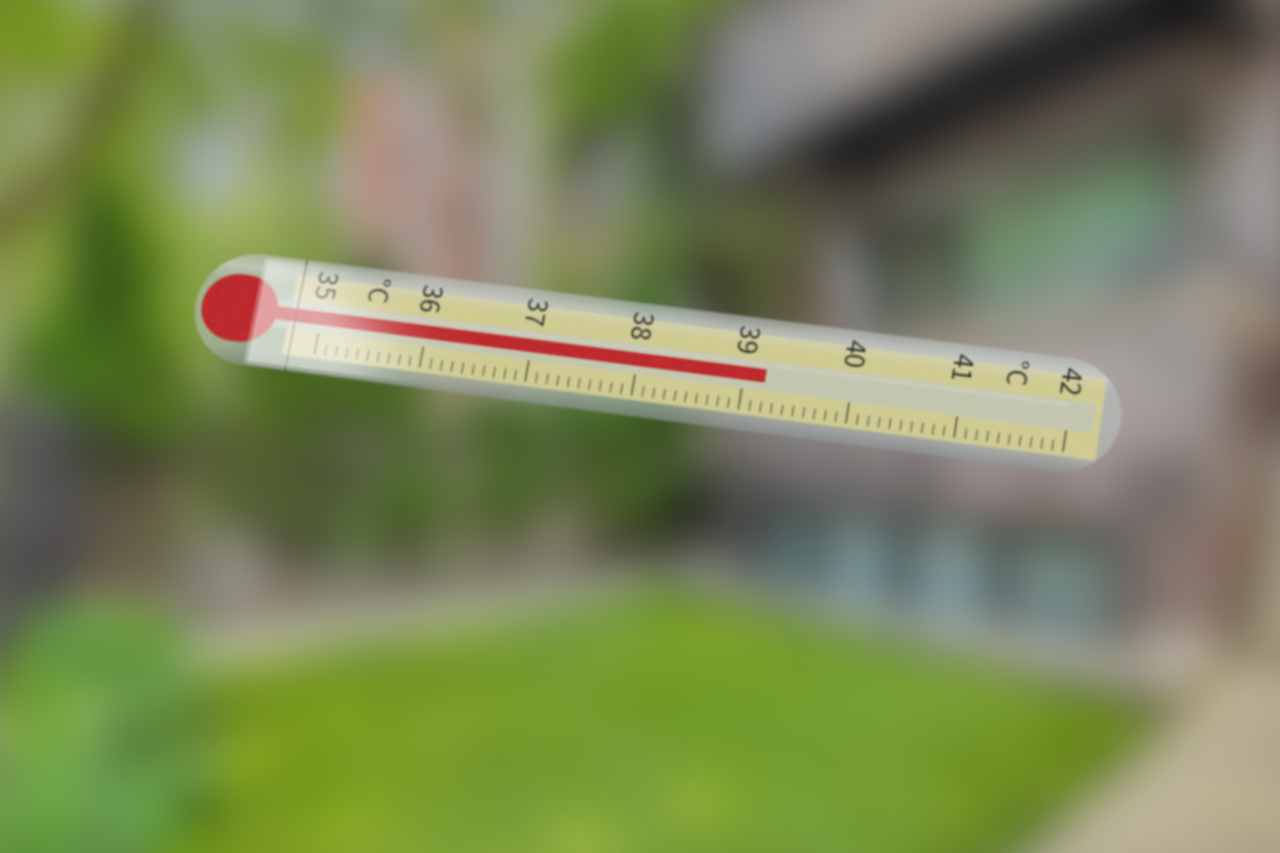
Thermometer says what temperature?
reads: 39.2 °C
